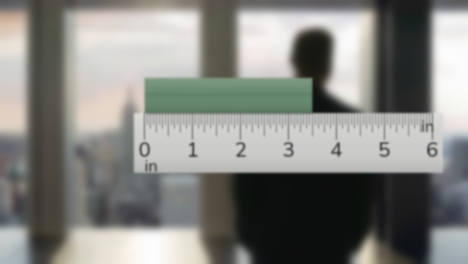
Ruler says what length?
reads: 3.5 in
